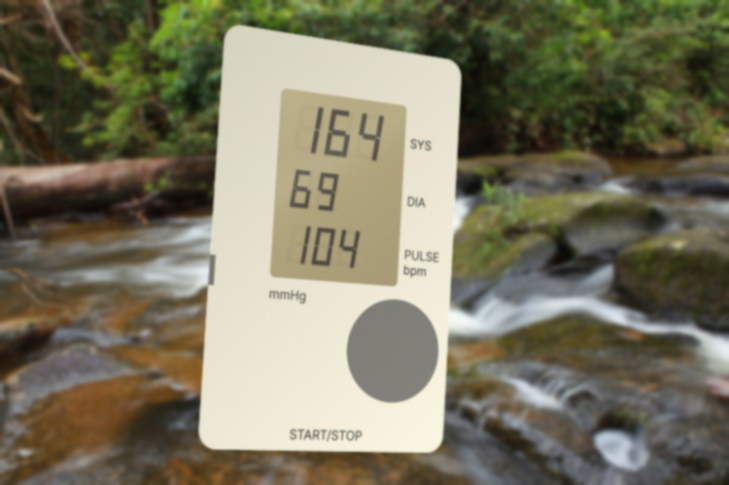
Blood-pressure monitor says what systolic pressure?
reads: 164 mmHg
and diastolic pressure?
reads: 69 mmHg
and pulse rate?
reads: 104 bpm
